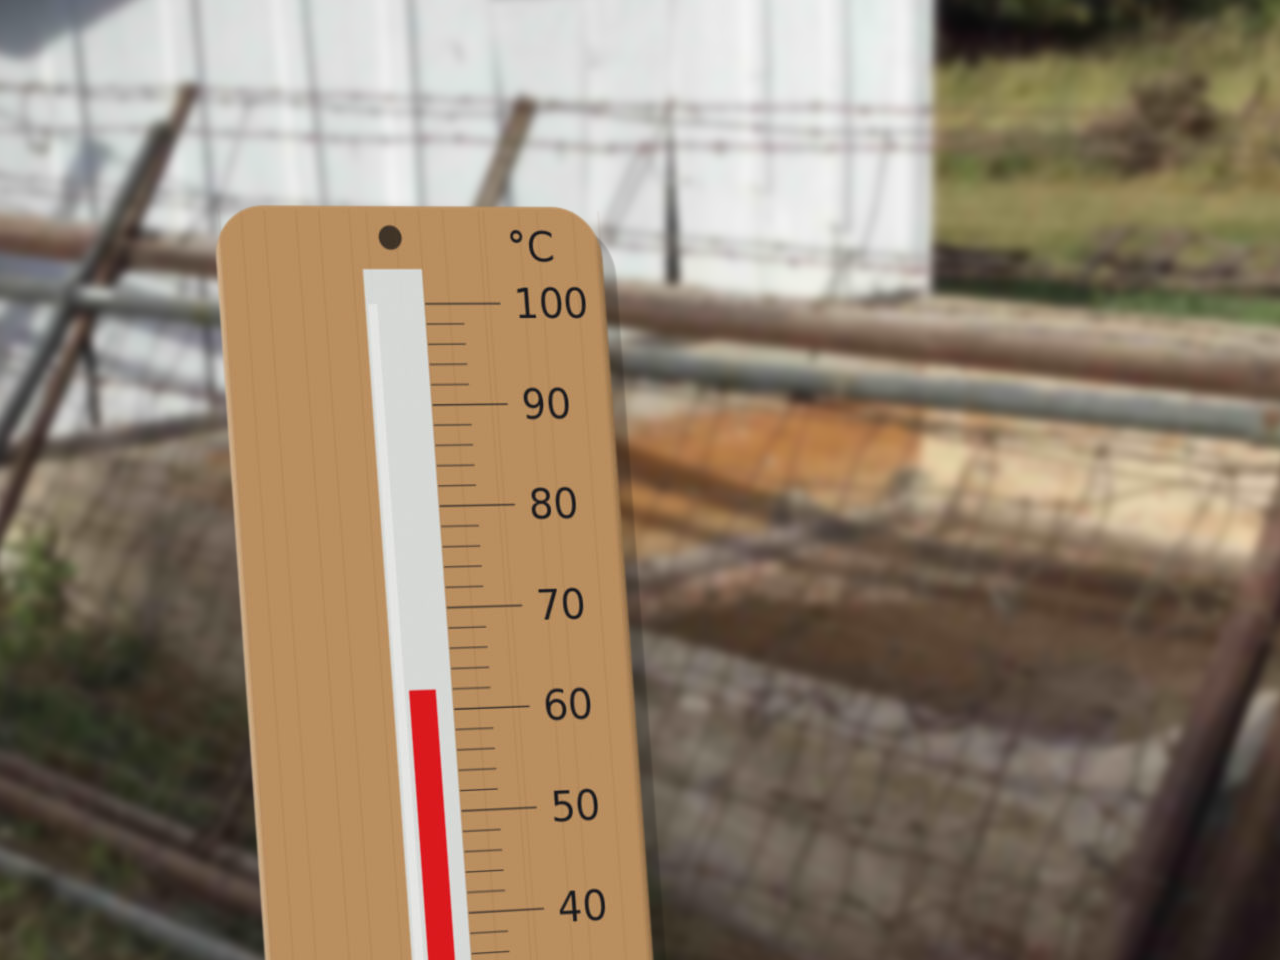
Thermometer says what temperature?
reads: 62 °C
